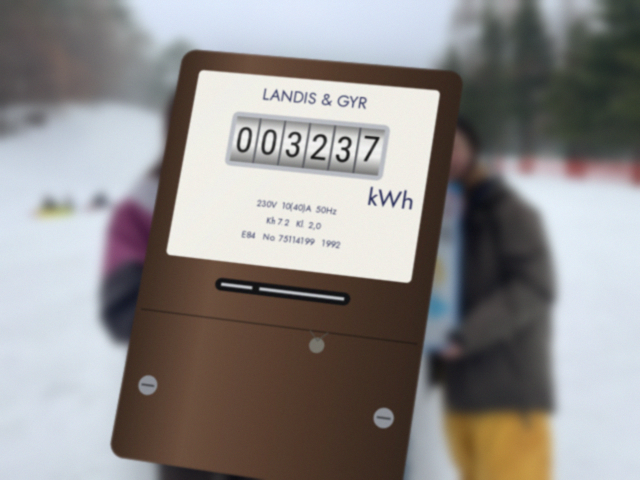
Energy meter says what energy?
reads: 3237 kWh
